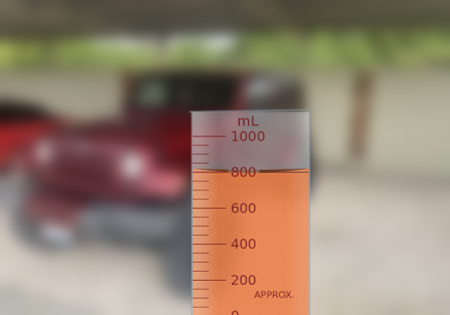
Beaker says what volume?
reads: 800 mL
